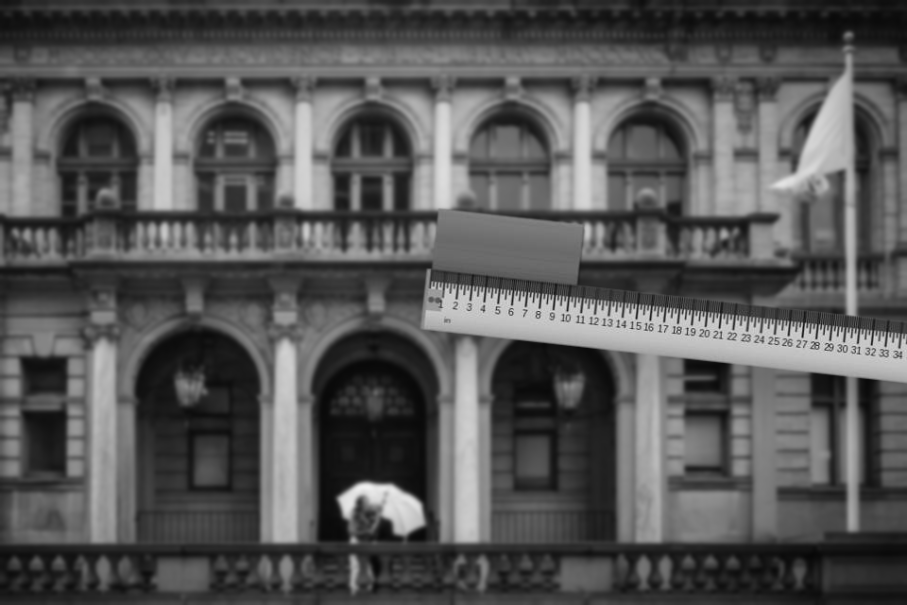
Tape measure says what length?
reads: 10.5 in
